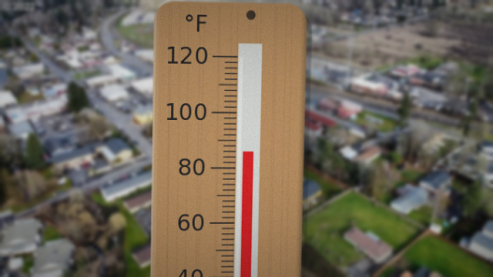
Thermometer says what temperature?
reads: 86 °F
